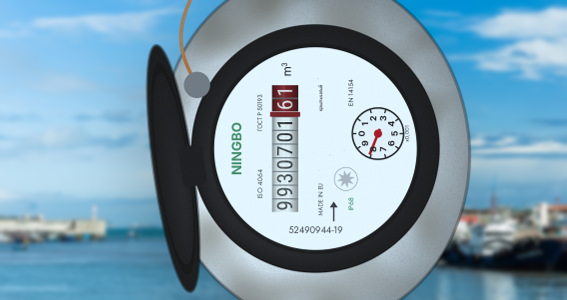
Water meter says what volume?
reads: 9930701.618 m³
